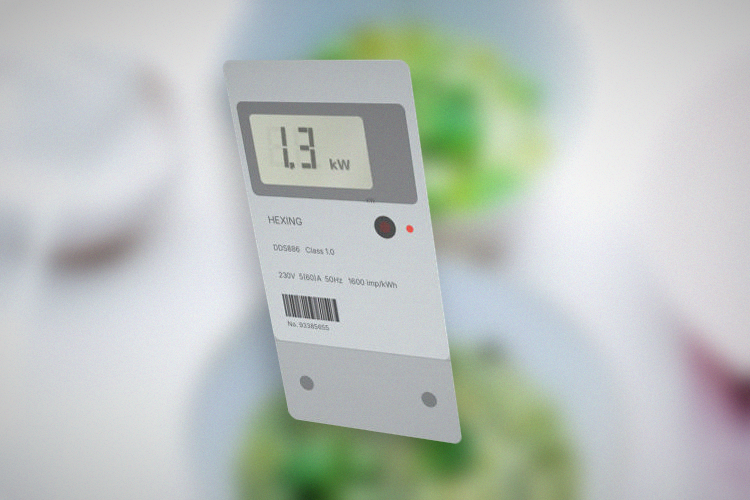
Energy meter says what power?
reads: 1.3 kW
